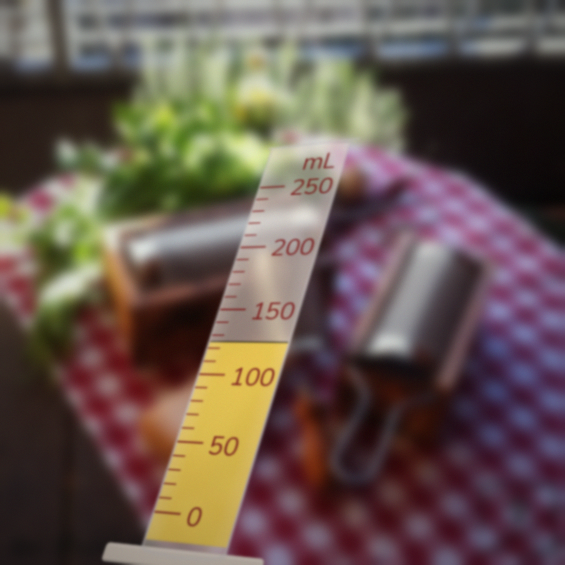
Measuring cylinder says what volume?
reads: 125 mL
